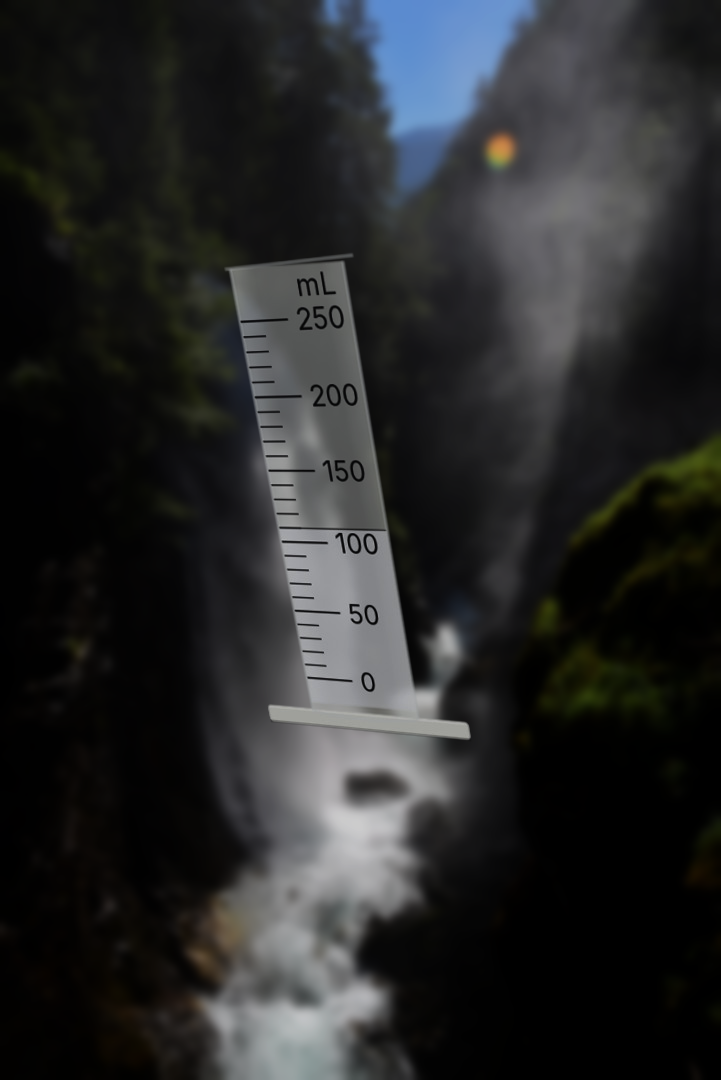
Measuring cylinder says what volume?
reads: 110 mL
